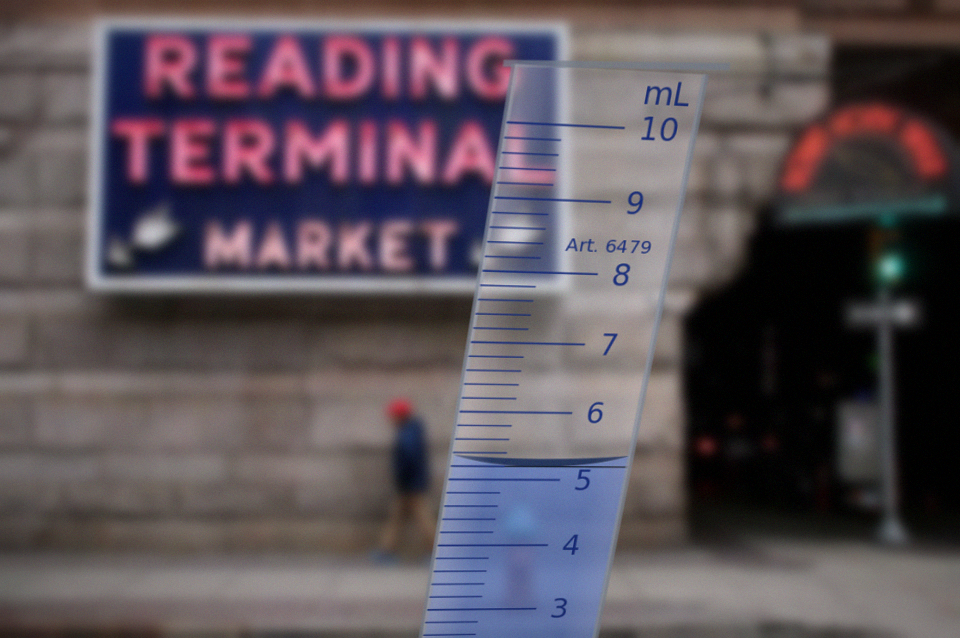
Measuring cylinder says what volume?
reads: 5.2 mL
